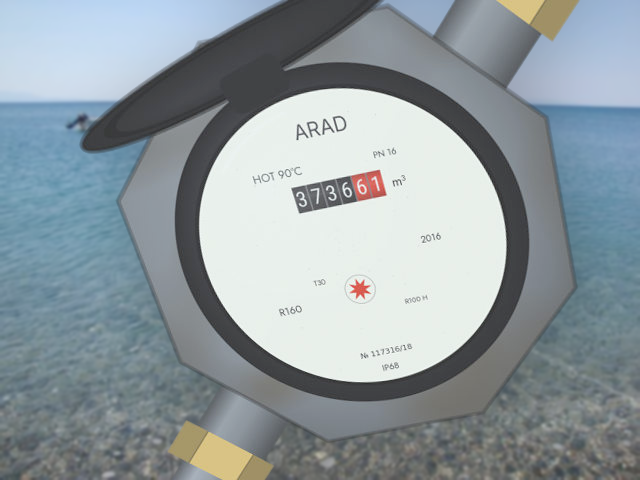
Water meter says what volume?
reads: 3736.61 m³
